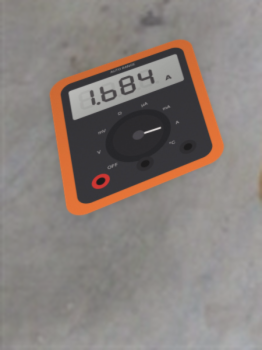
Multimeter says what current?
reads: 1.684 A
